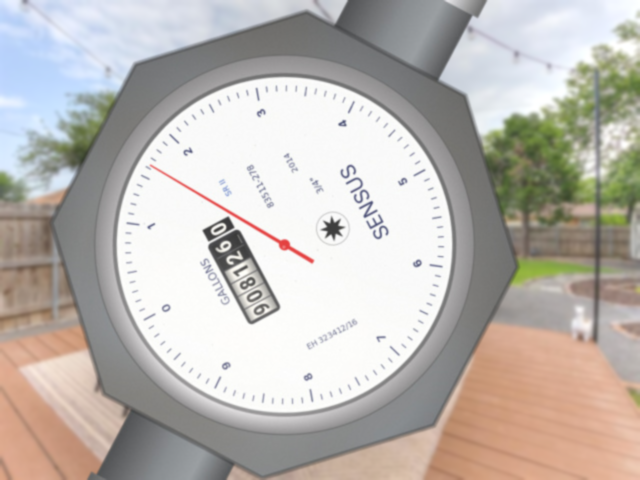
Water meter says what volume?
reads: 9081261.6 gal
